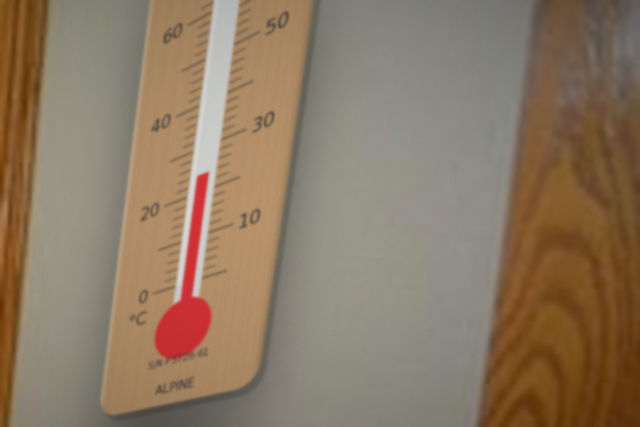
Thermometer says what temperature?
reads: 24 °C
